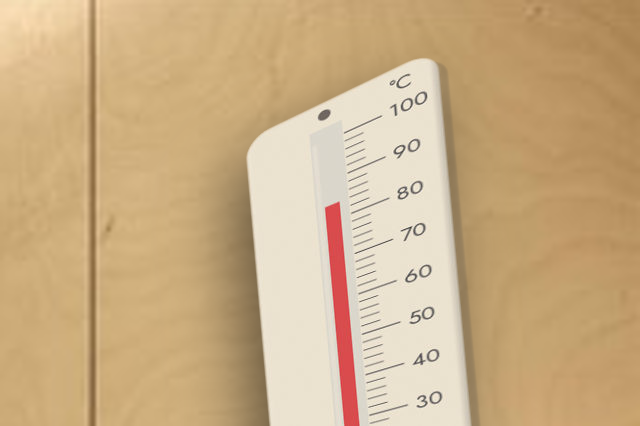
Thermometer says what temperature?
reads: 84 °C
